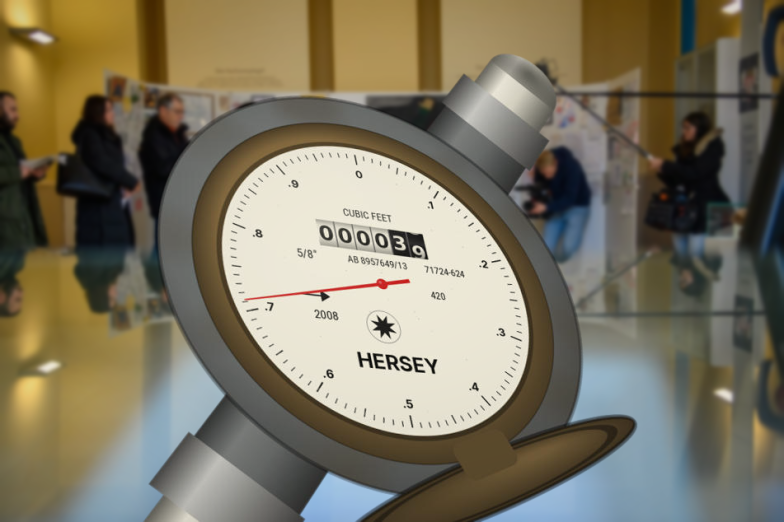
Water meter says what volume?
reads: 38.71 ft³
